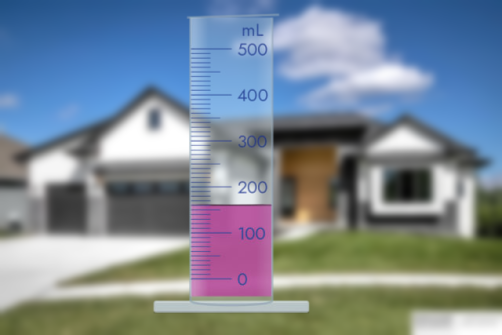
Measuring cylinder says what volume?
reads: 160 mL
